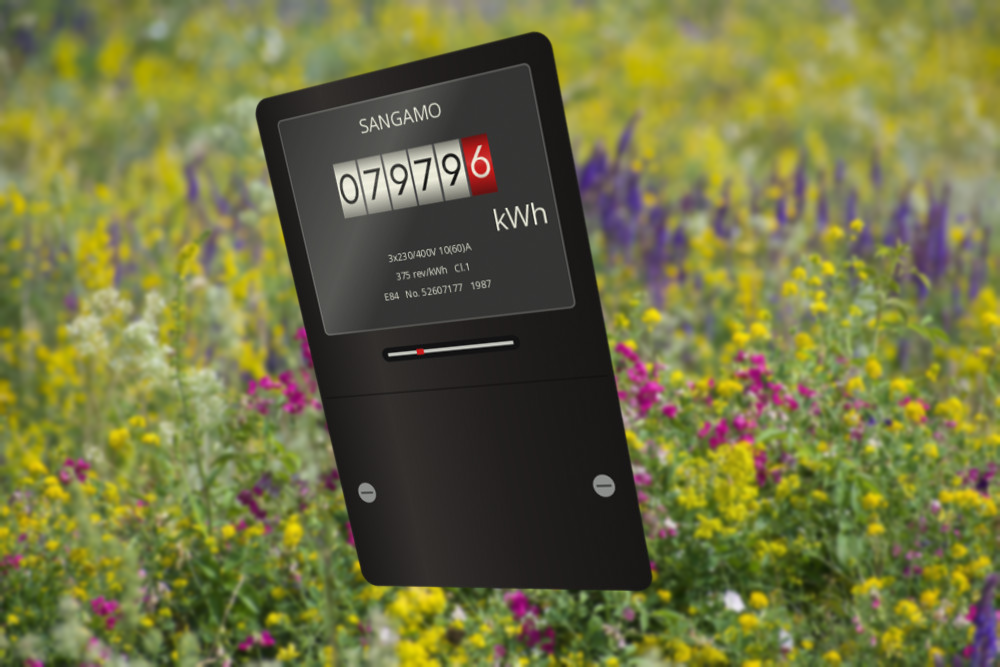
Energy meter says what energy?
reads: 7979.6 kWh
